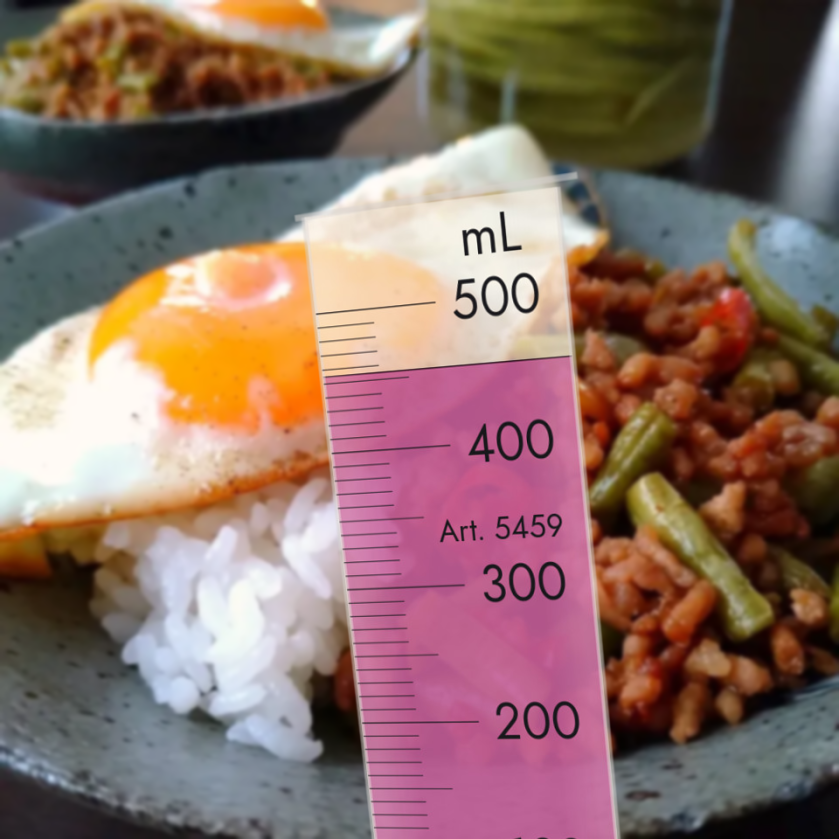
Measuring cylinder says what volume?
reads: 455 mL
